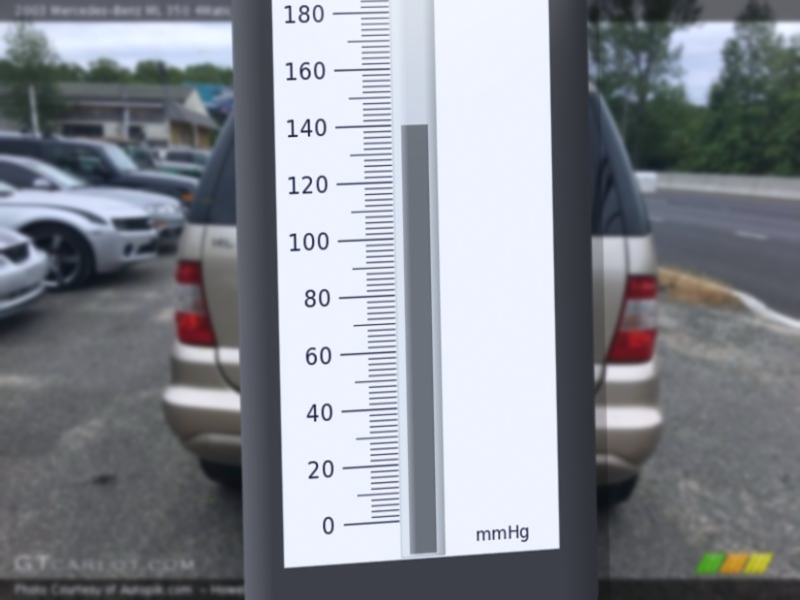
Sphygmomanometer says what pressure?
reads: 140 mmHg
